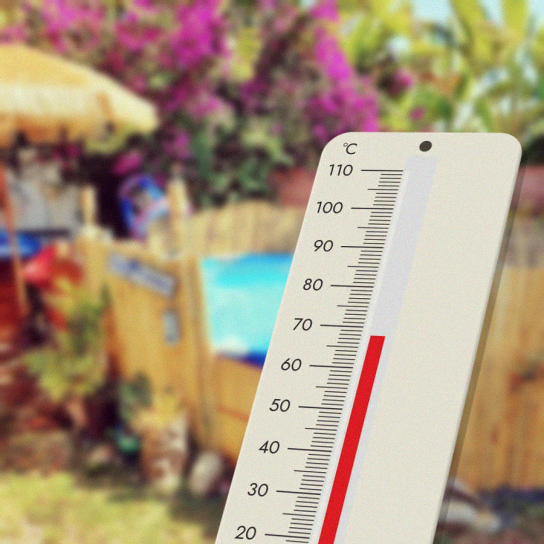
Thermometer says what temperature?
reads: 68 °C
